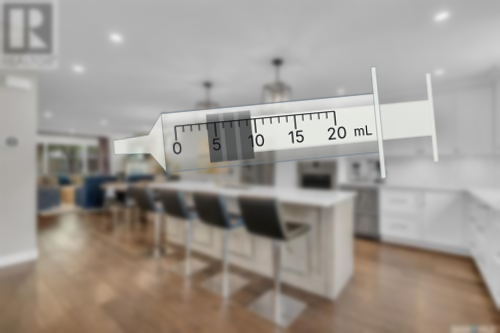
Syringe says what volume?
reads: 4 mL
